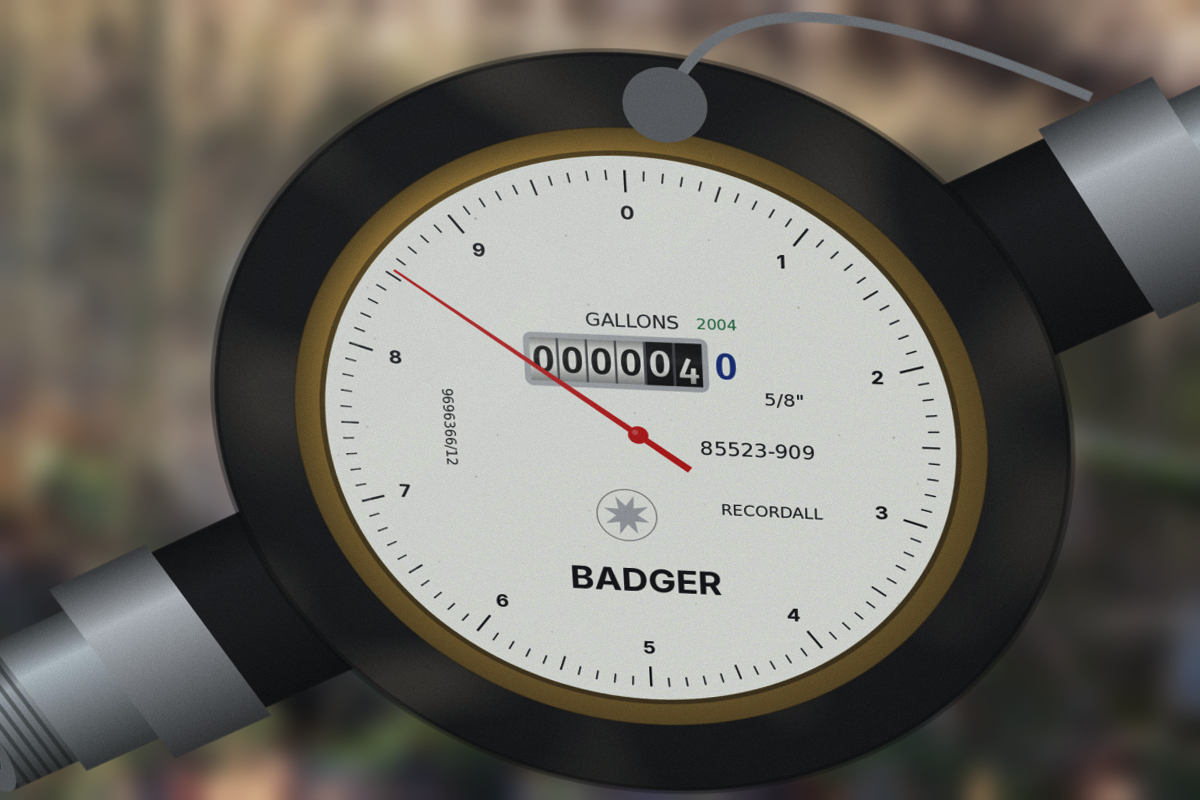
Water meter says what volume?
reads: 38.5 gal
